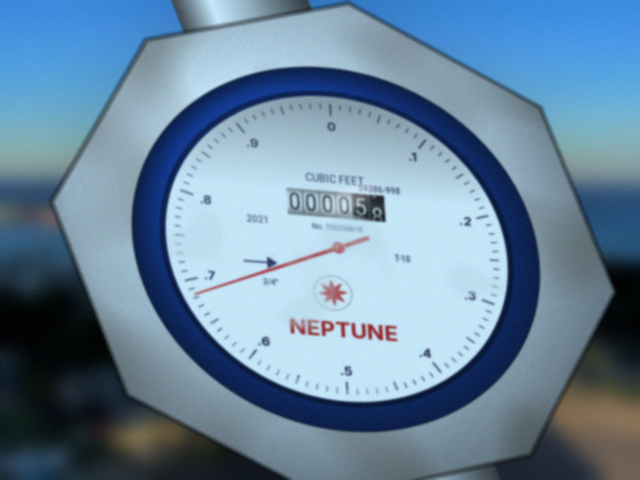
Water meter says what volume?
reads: 57.68 ft³
